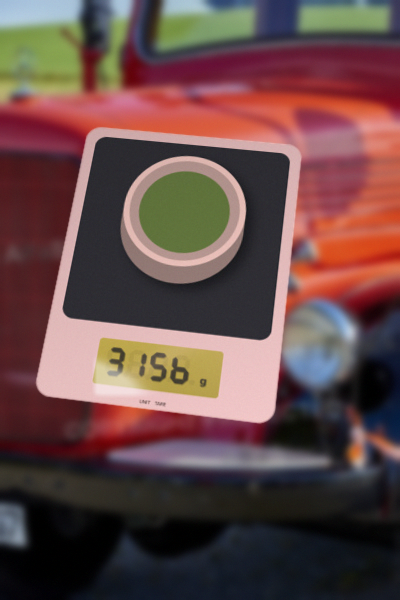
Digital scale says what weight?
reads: 3156 g
